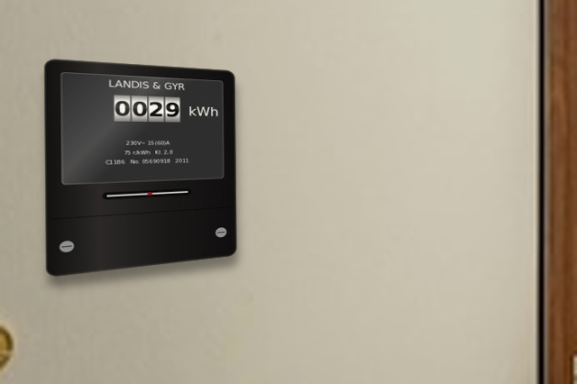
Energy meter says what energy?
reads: 29 kWh
